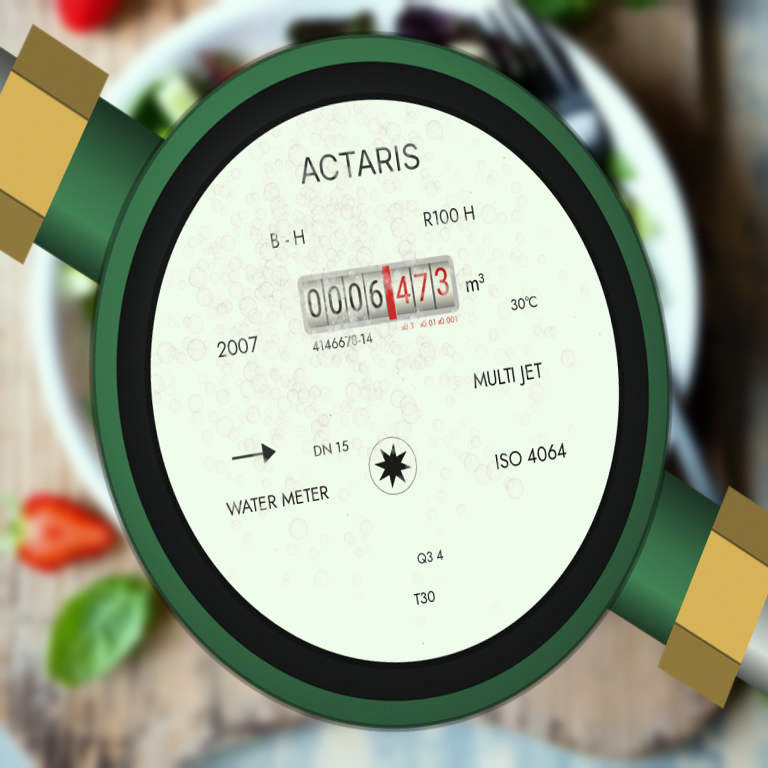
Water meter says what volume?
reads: 6.473 m³
